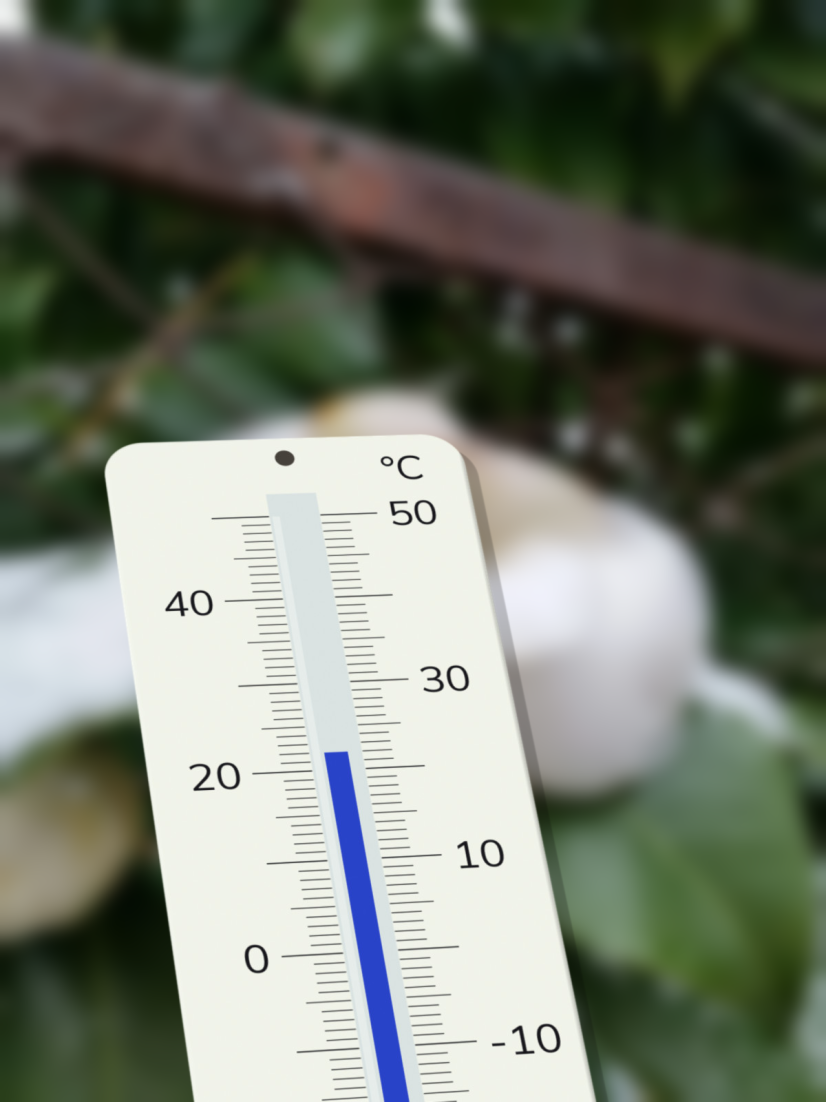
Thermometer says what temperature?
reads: 22 °C
